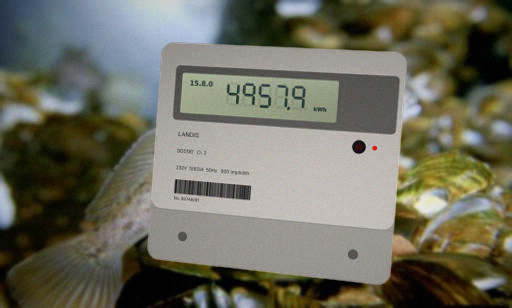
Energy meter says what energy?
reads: 4957.9 kWh
